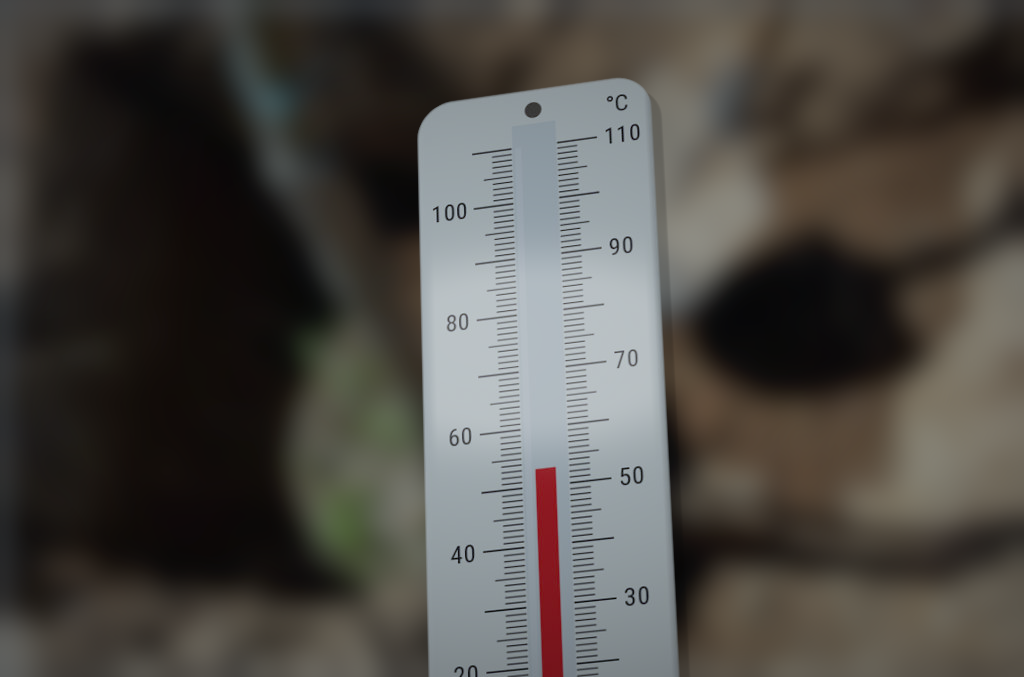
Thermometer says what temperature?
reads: 53 °C
